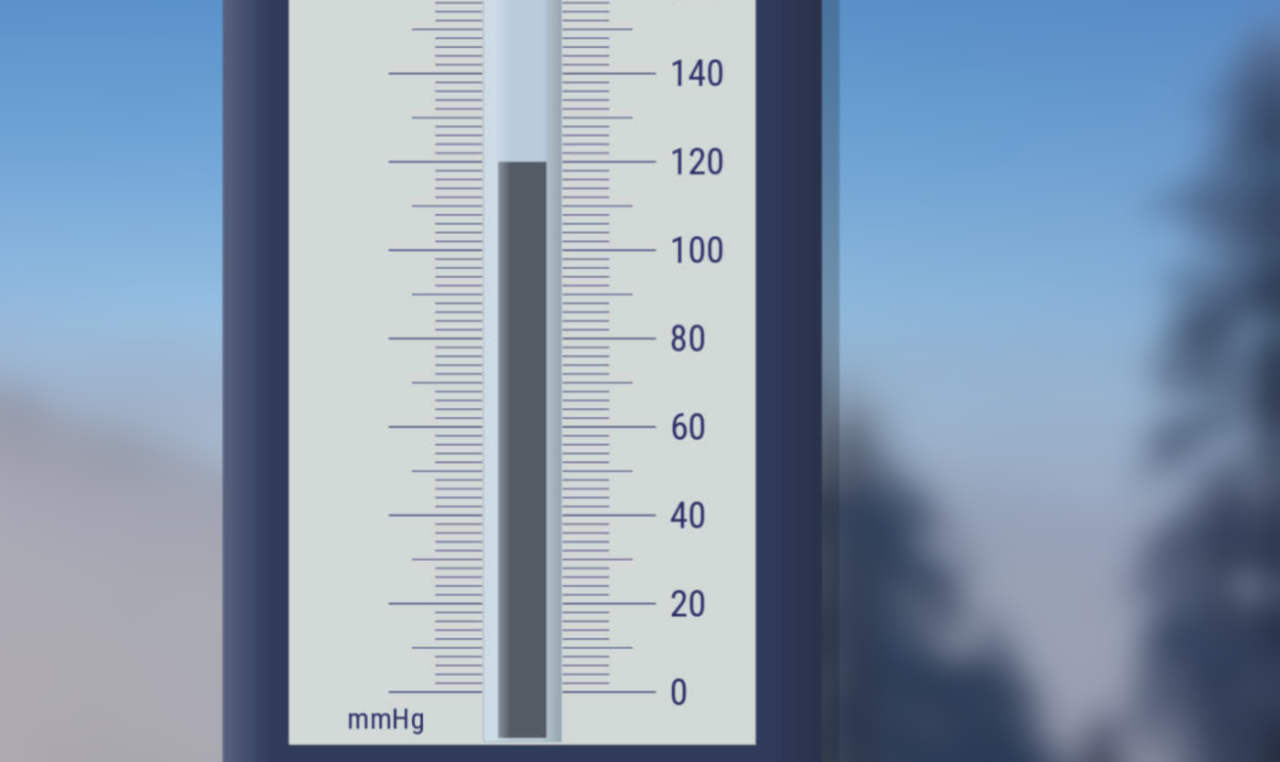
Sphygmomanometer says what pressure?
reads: 120 mmHg
